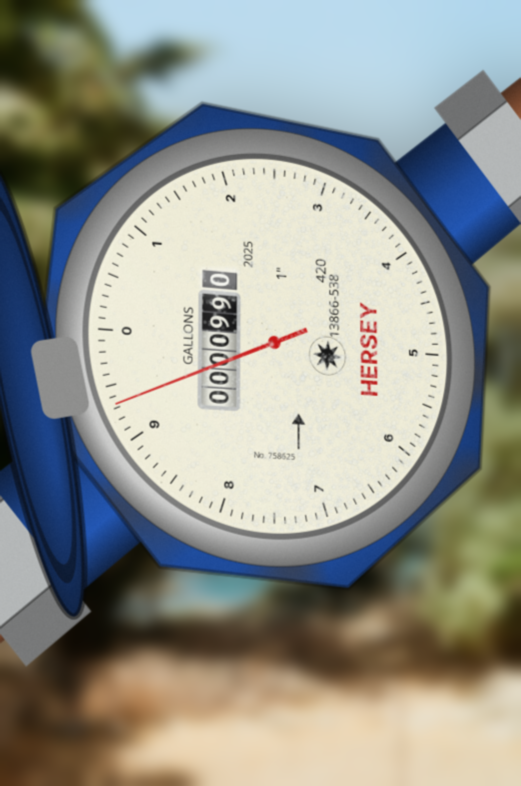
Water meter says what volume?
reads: 989.3 gal
